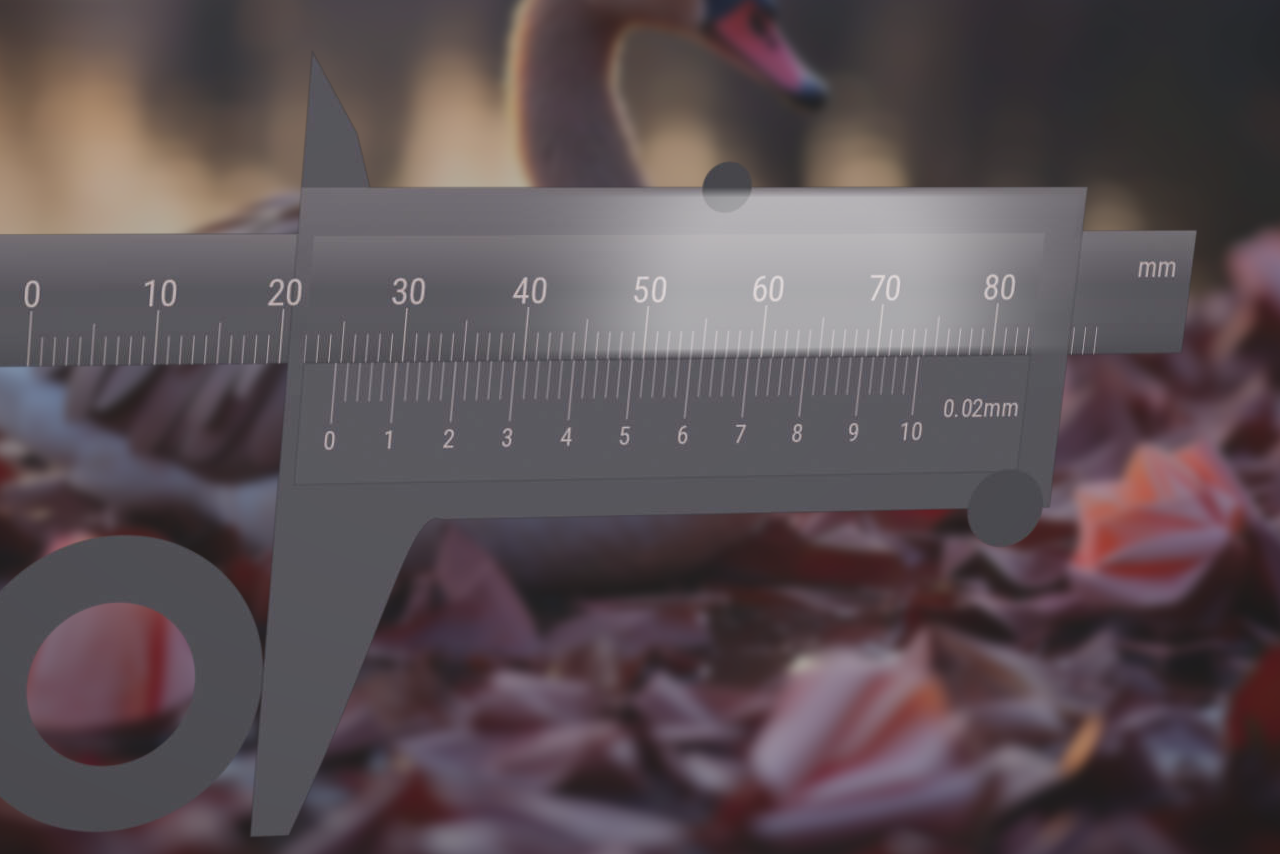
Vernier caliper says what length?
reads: 24.6 mm
